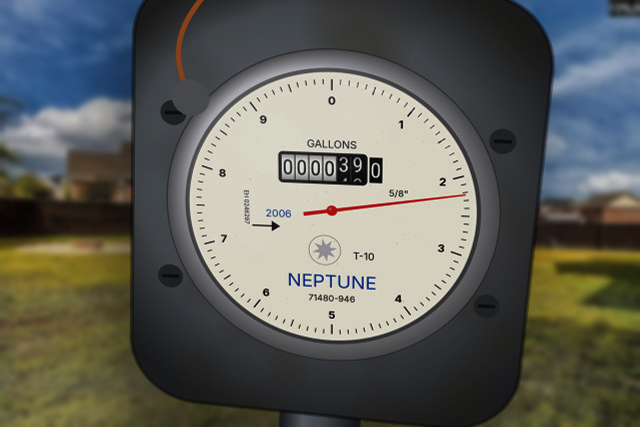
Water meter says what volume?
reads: 392.2 gal
